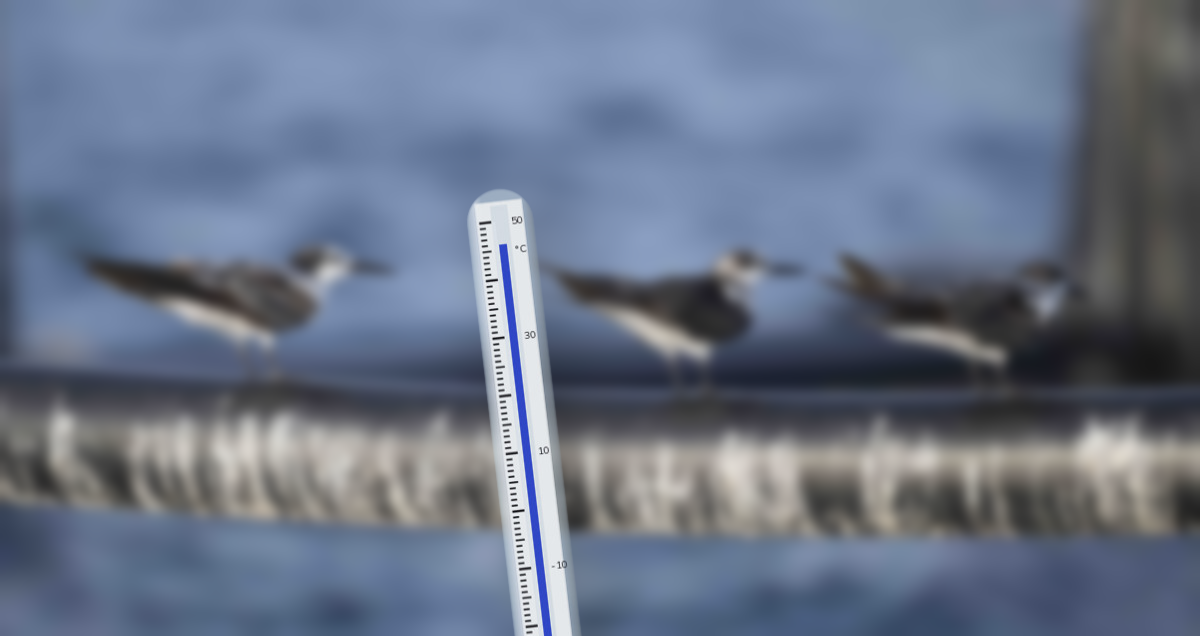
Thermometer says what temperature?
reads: 46 °C
